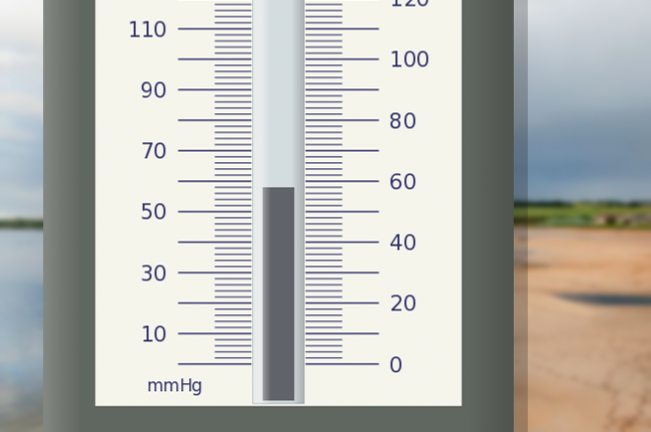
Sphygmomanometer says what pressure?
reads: 58 mmHg
